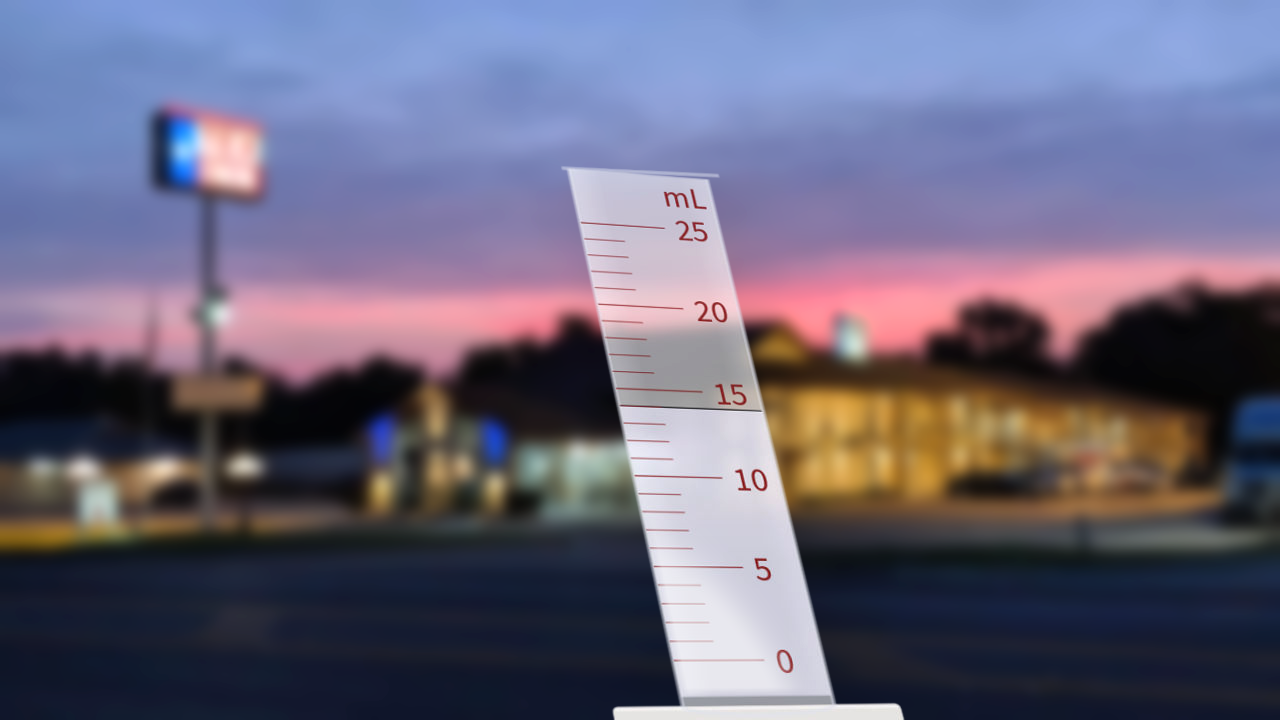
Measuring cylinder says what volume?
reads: 14 mL
